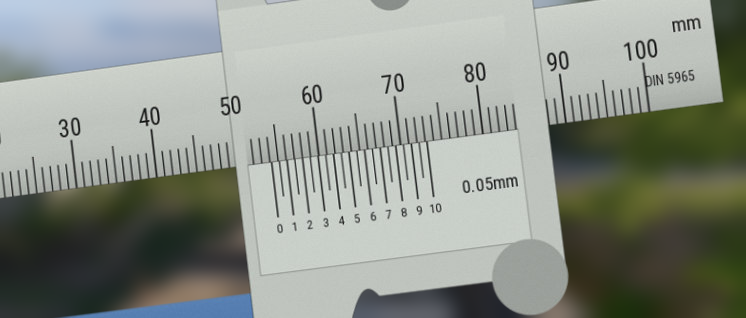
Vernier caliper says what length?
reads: 54.2 mm
